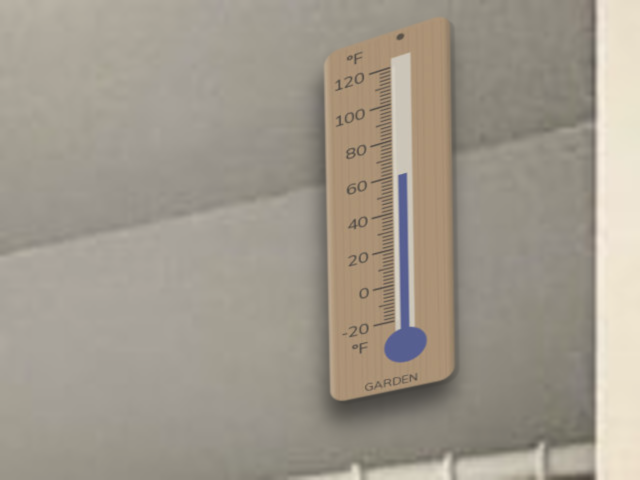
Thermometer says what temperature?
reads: 60 °F
